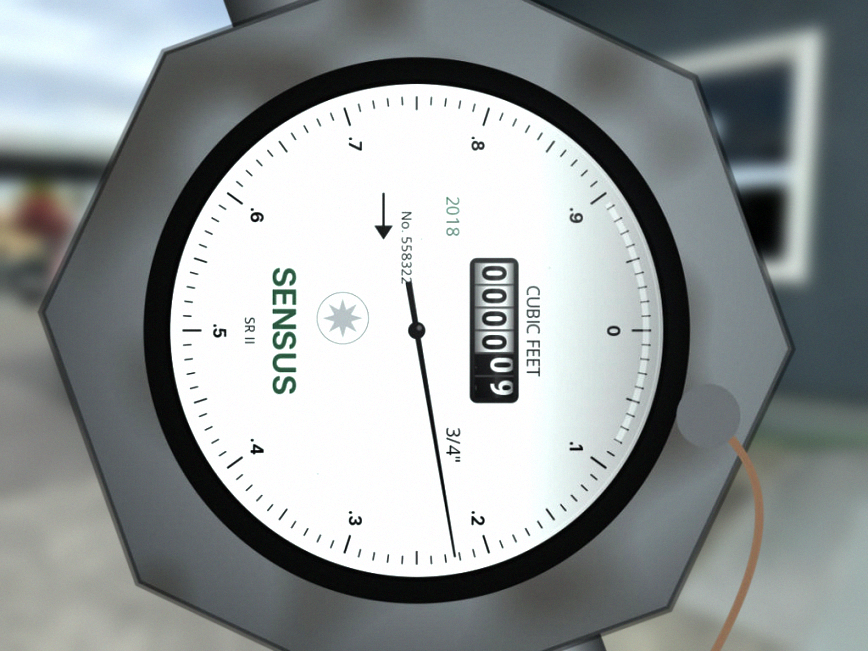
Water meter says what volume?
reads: 9.22 ft³
